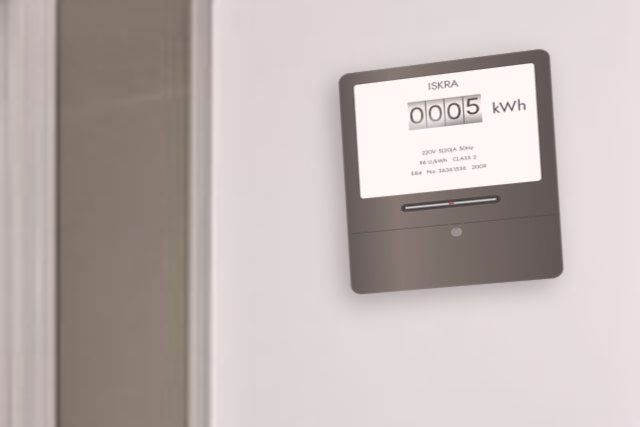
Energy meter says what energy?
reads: 5 kWh
